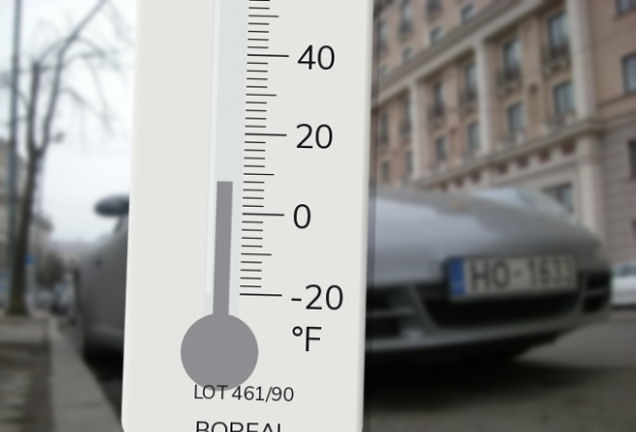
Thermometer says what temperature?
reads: 8 °F
